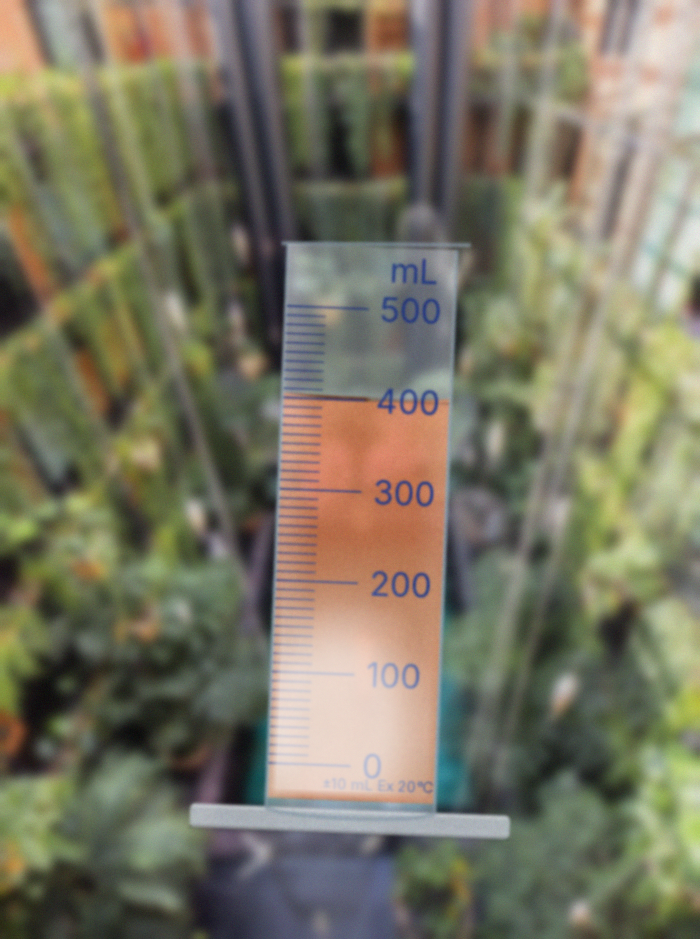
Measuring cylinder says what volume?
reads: 400 mL
